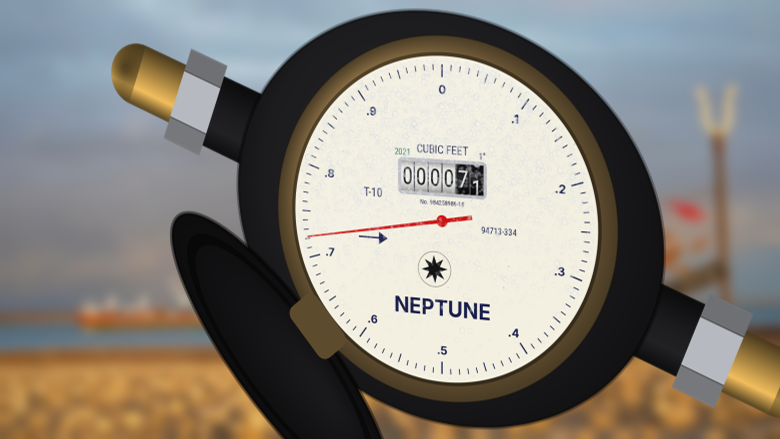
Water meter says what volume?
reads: 70.72 ft³
